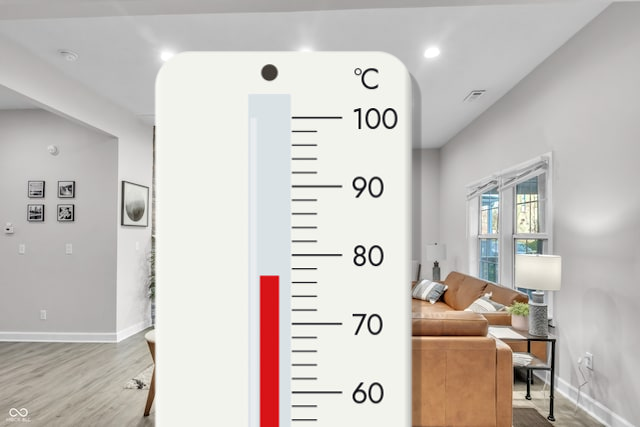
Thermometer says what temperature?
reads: 77 °C
